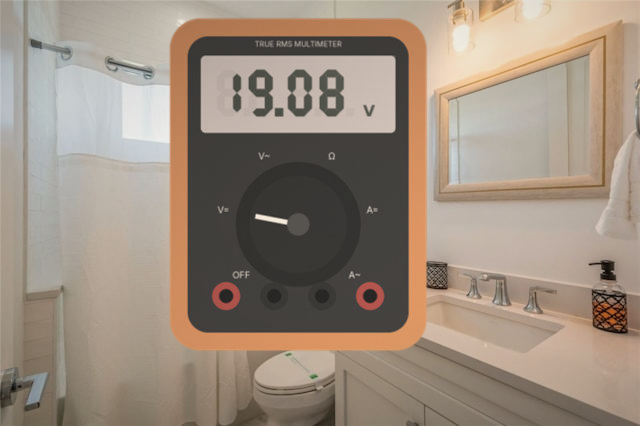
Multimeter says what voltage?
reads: 19.08 V
